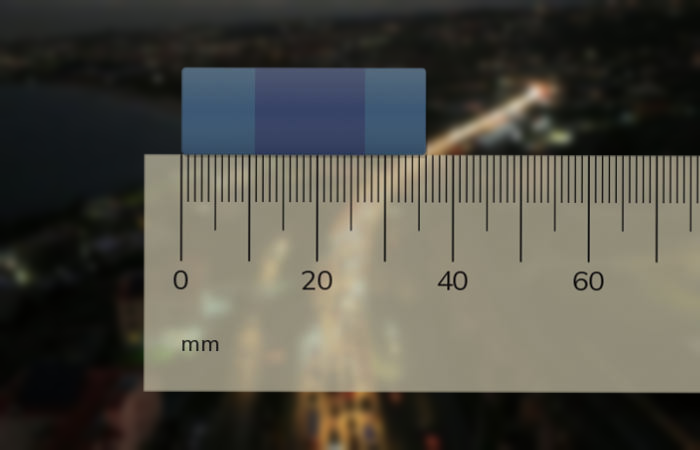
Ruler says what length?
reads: 36 mm
